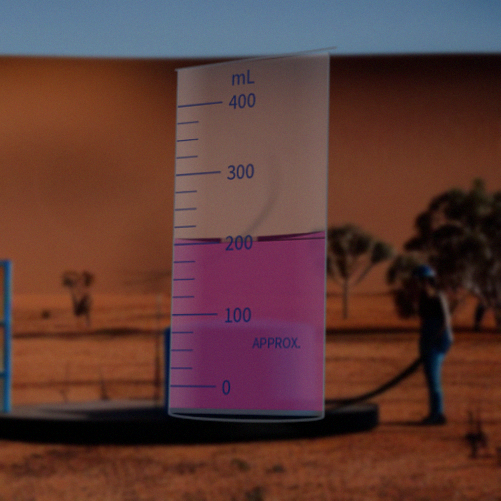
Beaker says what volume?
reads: 200 mL
